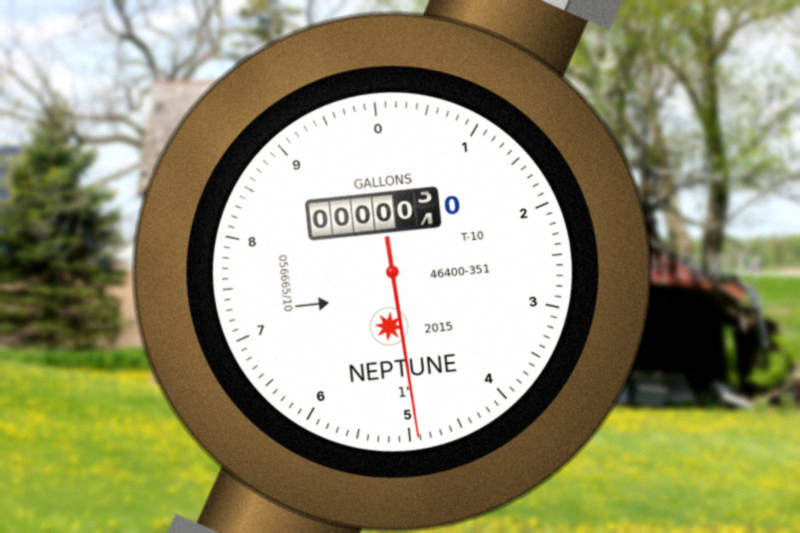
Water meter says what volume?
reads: 34.9 gal
